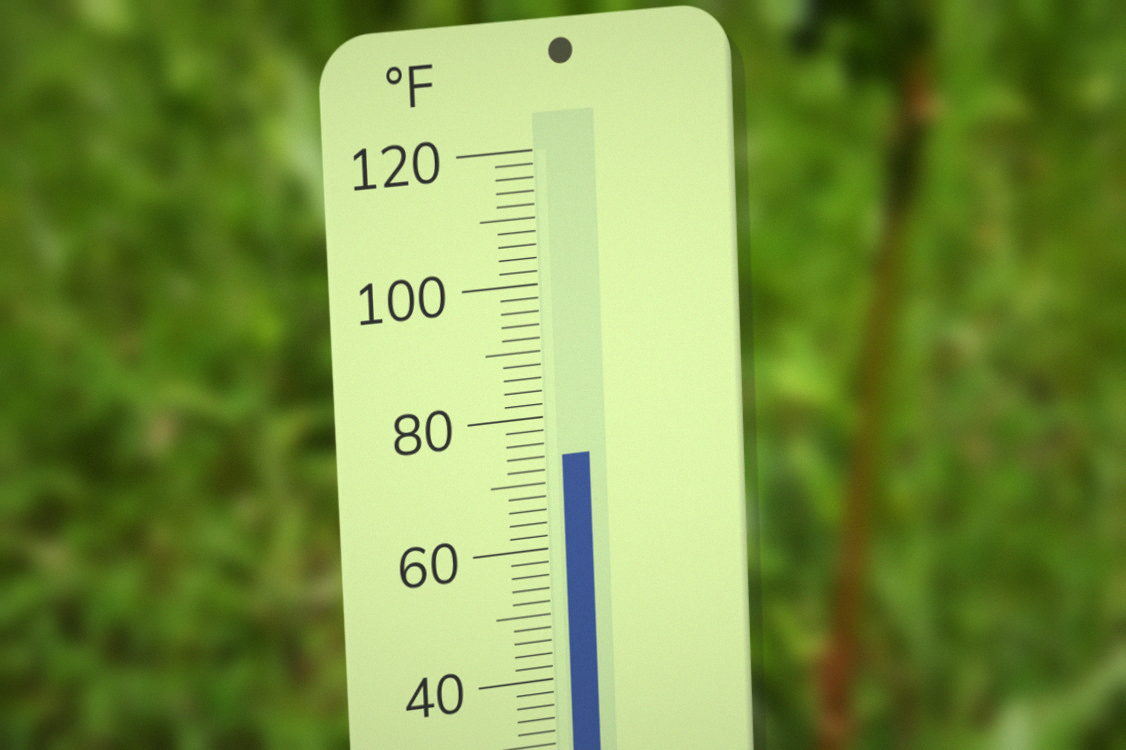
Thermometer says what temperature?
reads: 74 °F
